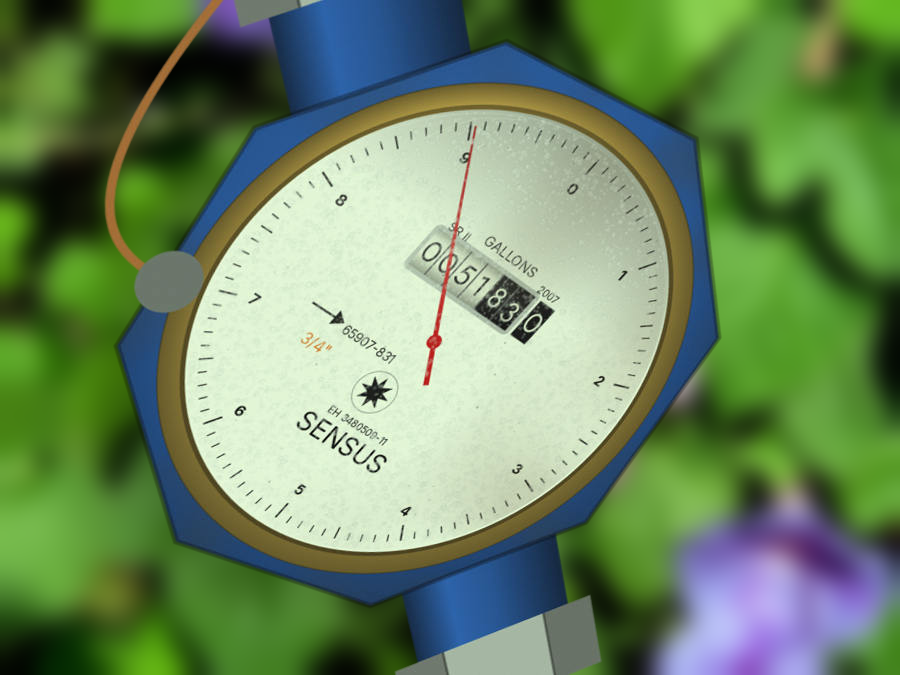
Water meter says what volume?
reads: 51829.0 gal
